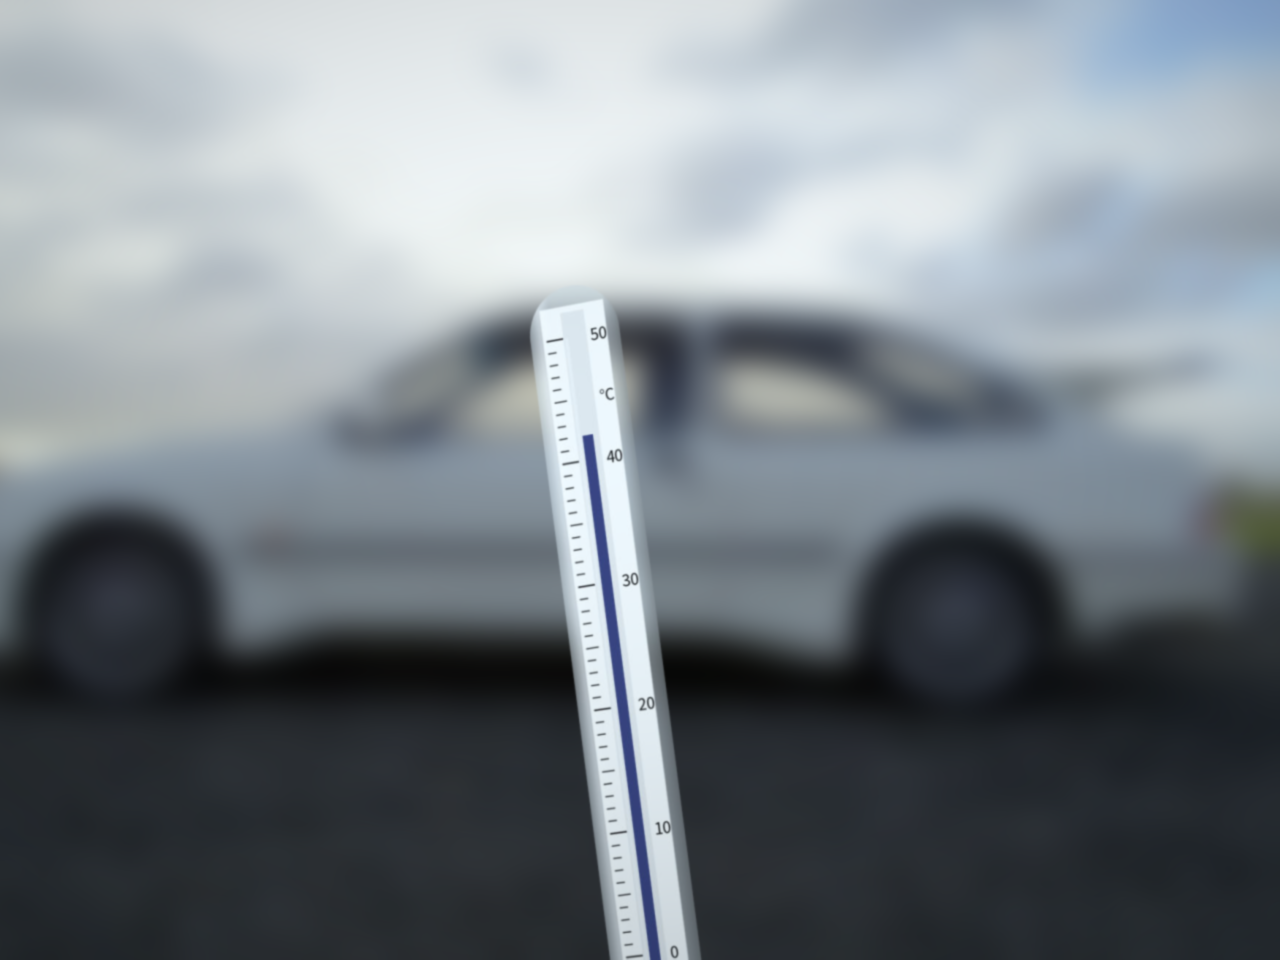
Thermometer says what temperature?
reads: 42 °C
